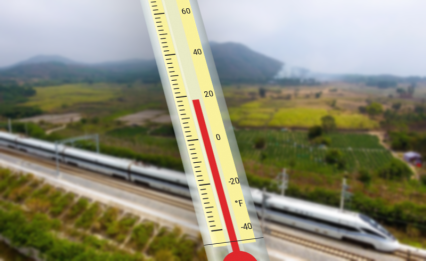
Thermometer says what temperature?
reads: 18 °F
